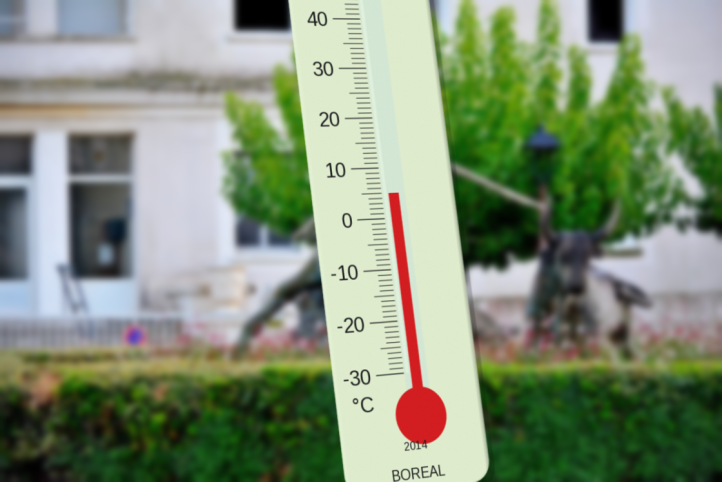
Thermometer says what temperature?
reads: 5 °C
